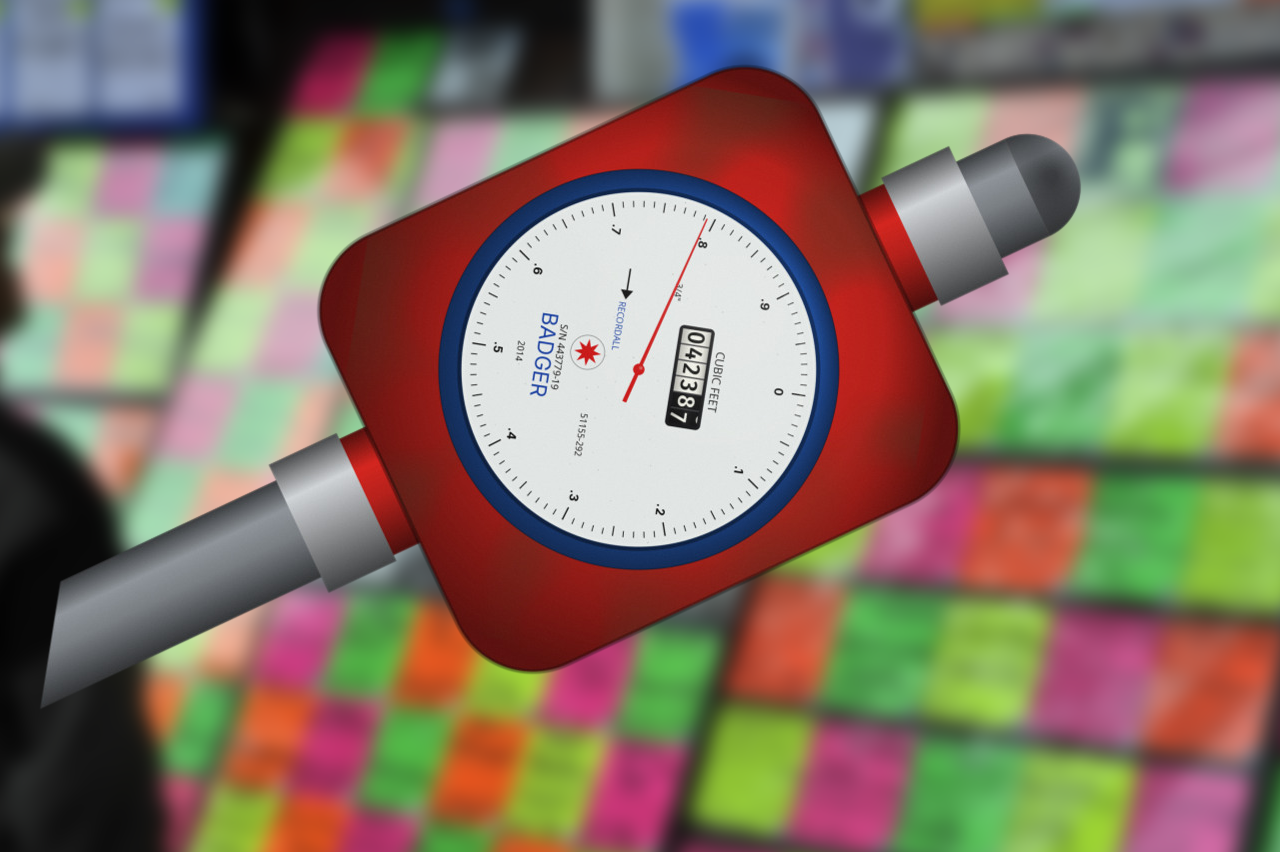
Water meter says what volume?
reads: 42386.79 ft³
